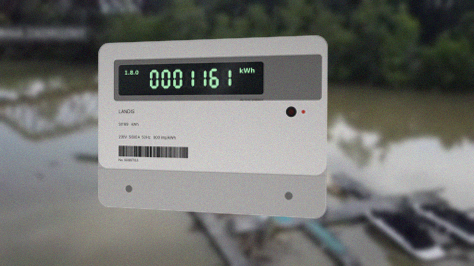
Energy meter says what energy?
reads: 1161 kWh
